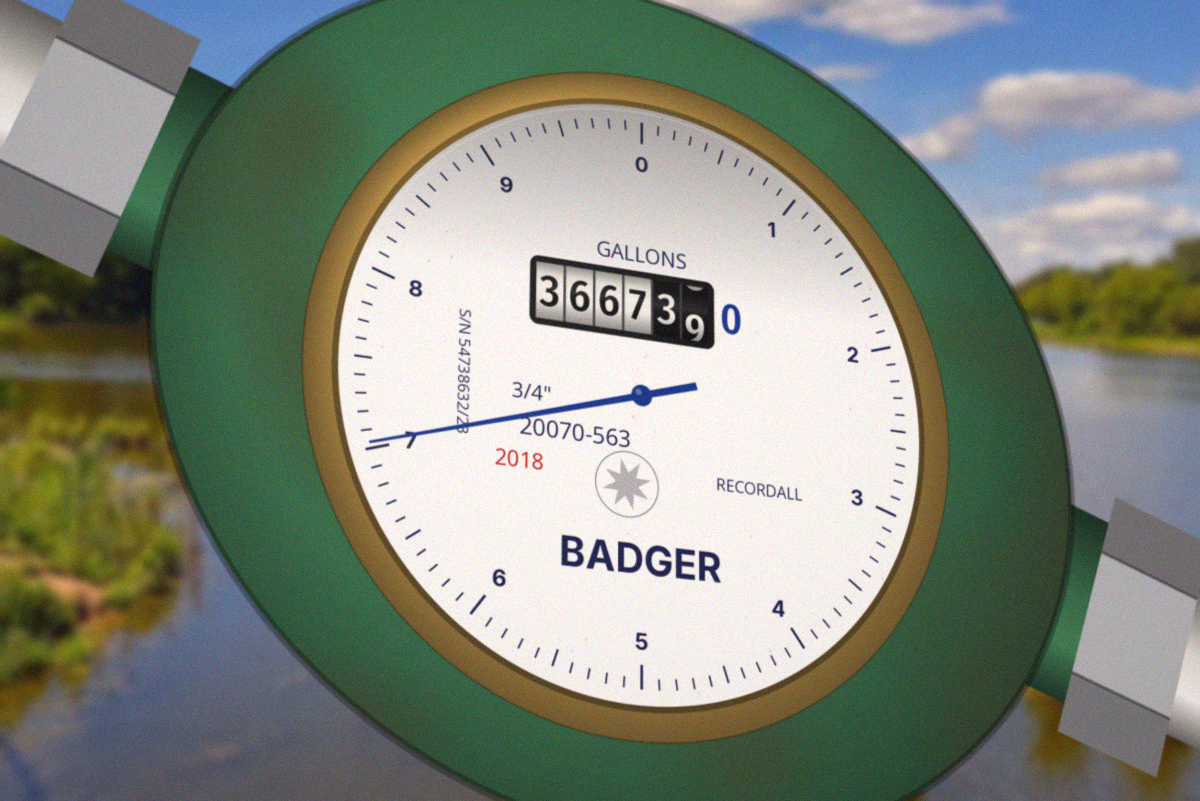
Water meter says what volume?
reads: 3667387.0 gal
